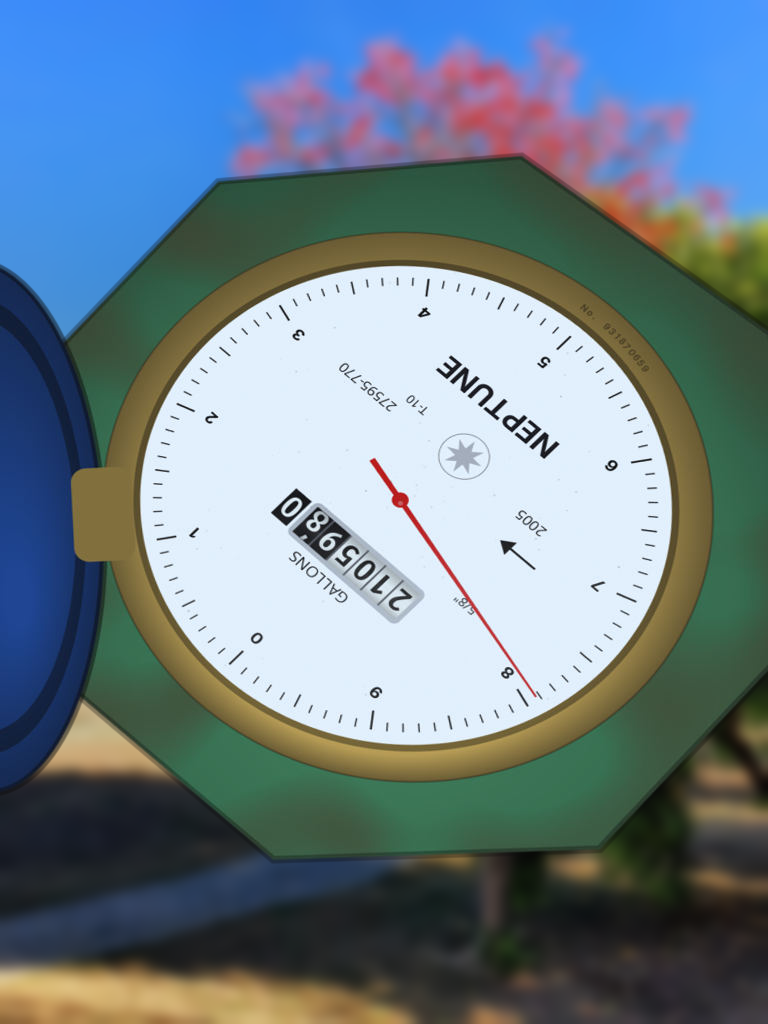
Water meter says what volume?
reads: 2105977.9 gal
